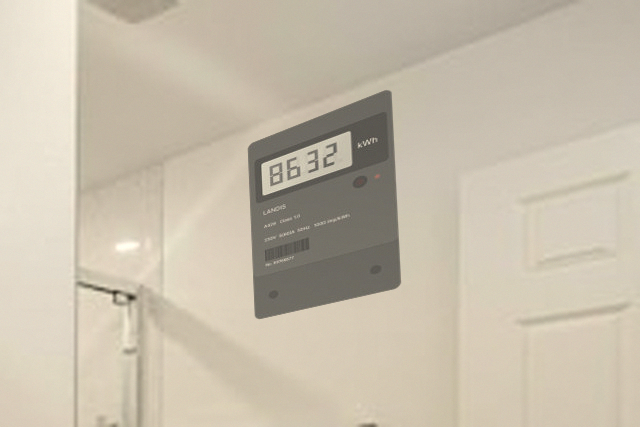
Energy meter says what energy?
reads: 8632 kWh
